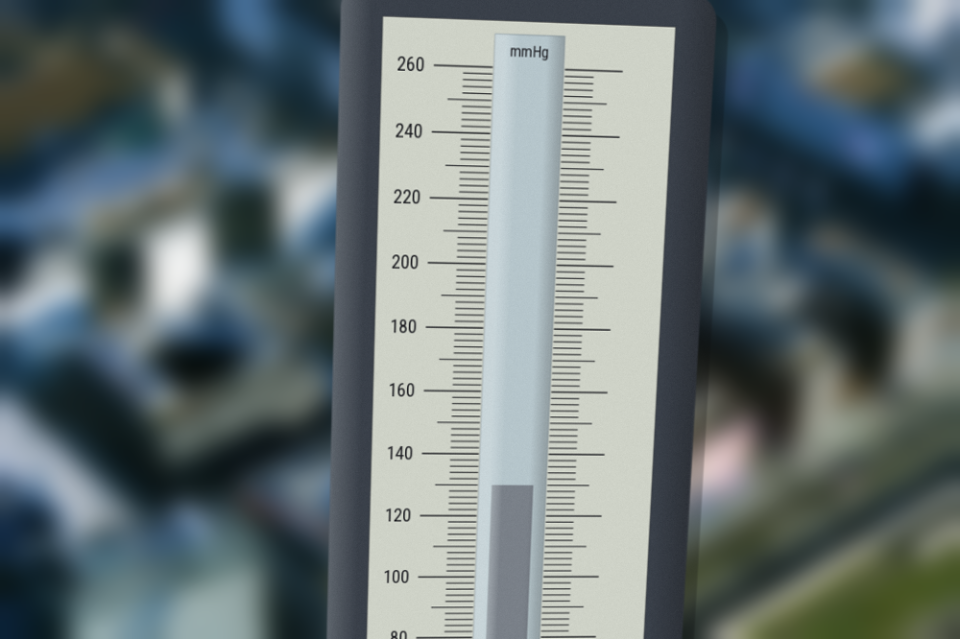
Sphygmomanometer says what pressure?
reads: 130 mmHg
